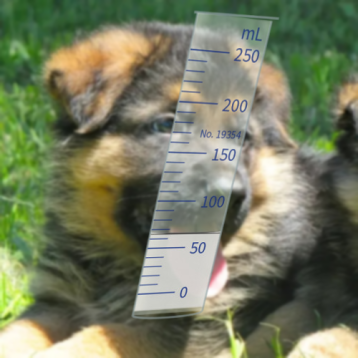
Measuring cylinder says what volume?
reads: 65 mL
